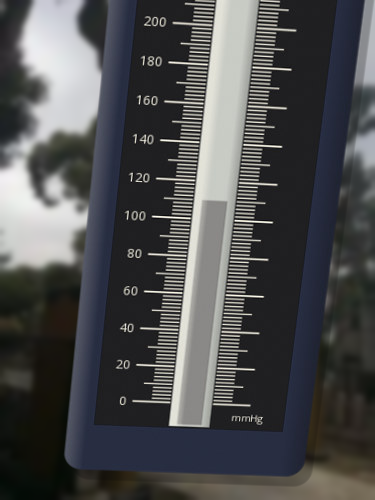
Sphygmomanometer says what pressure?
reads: 110 mmHg
